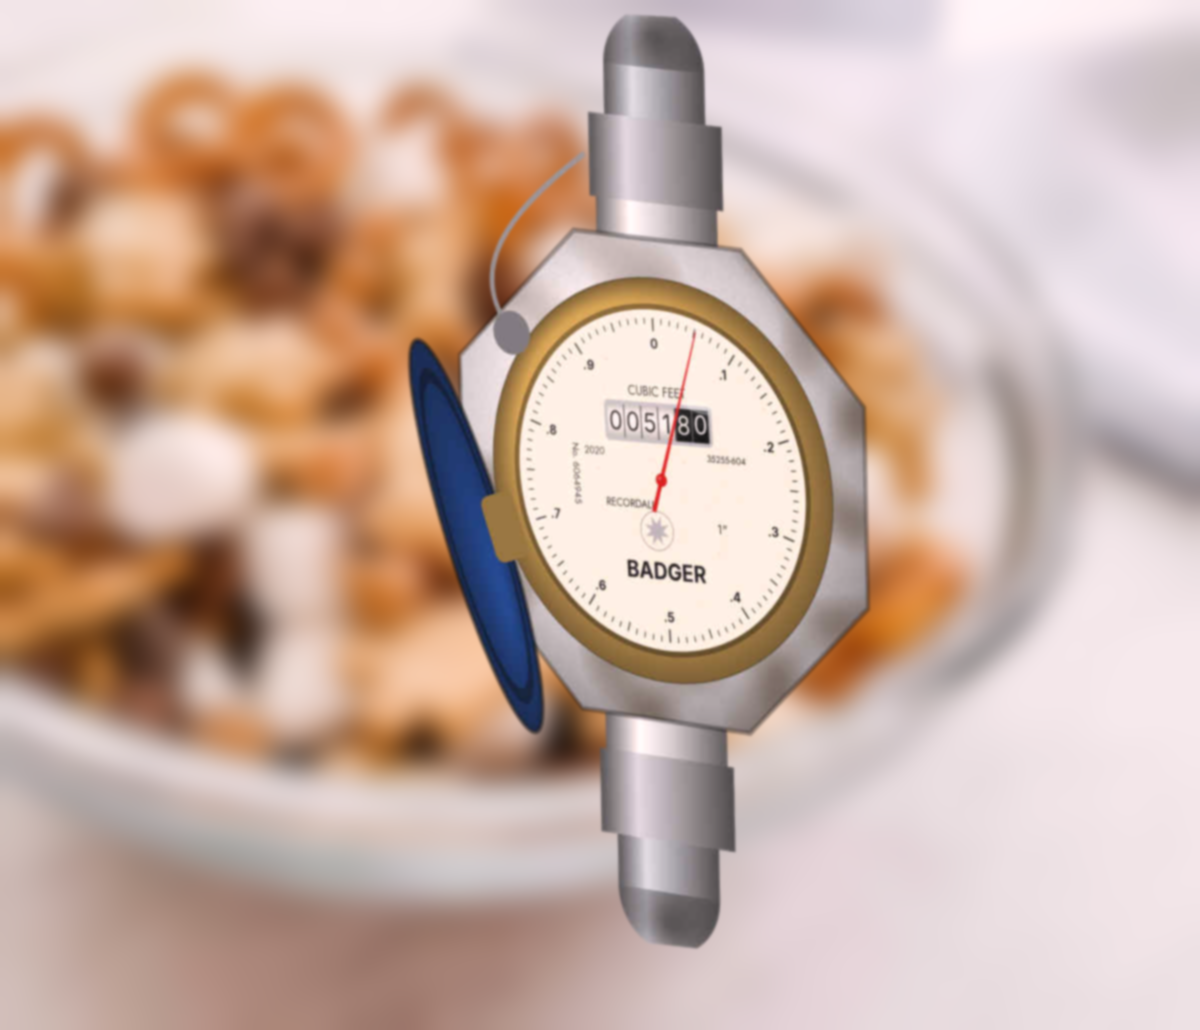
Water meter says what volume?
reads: 5180.05 ft³
